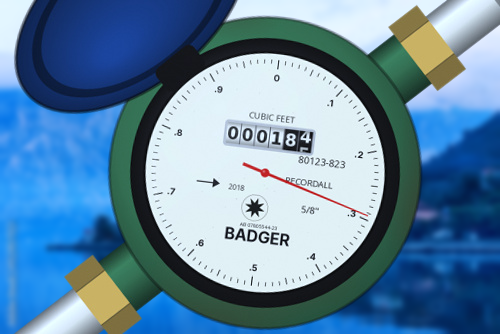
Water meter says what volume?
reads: 184.29 ft³
